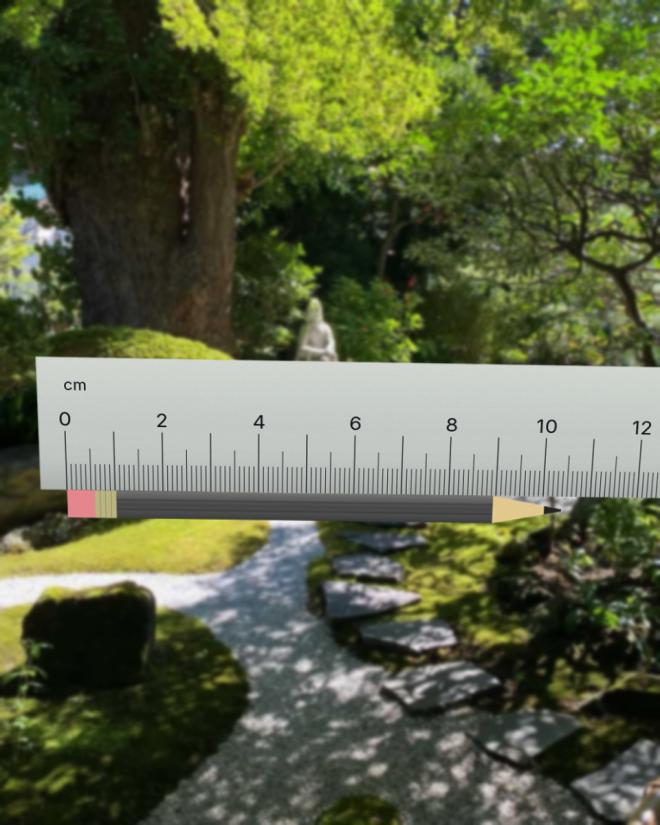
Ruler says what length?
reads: 10.4 cm
